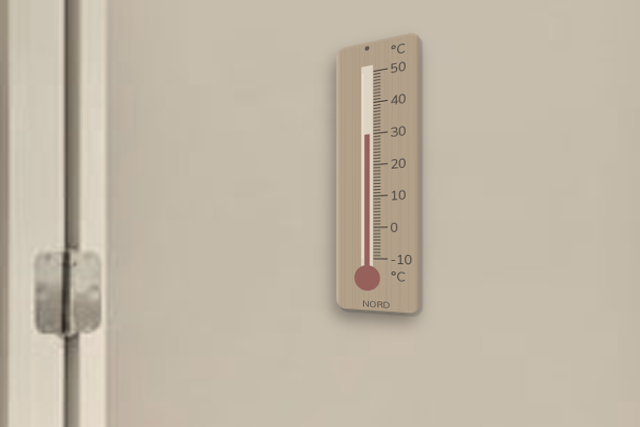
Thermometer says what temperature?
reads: 30 °C
